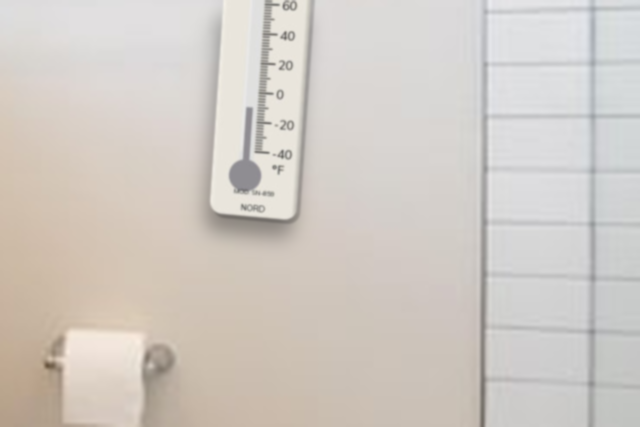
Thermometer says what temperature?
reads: -10 °F
